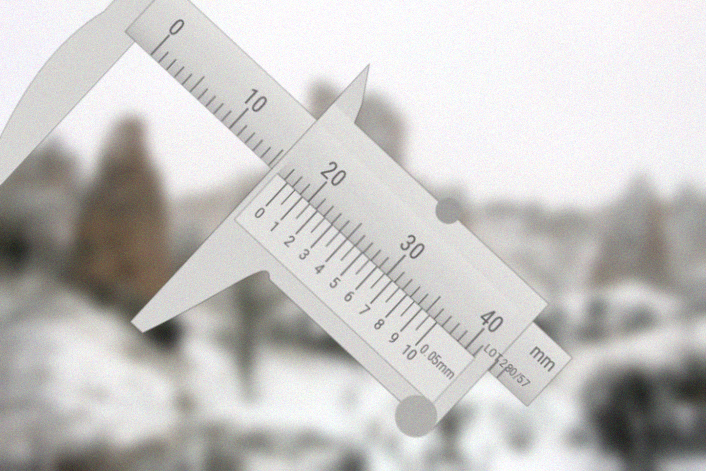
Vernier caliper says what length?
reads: 17.4 mm
